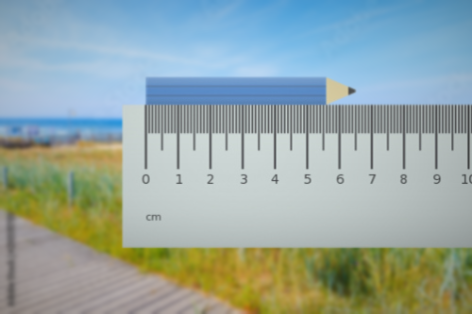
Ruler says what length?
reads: 6.5 cm
